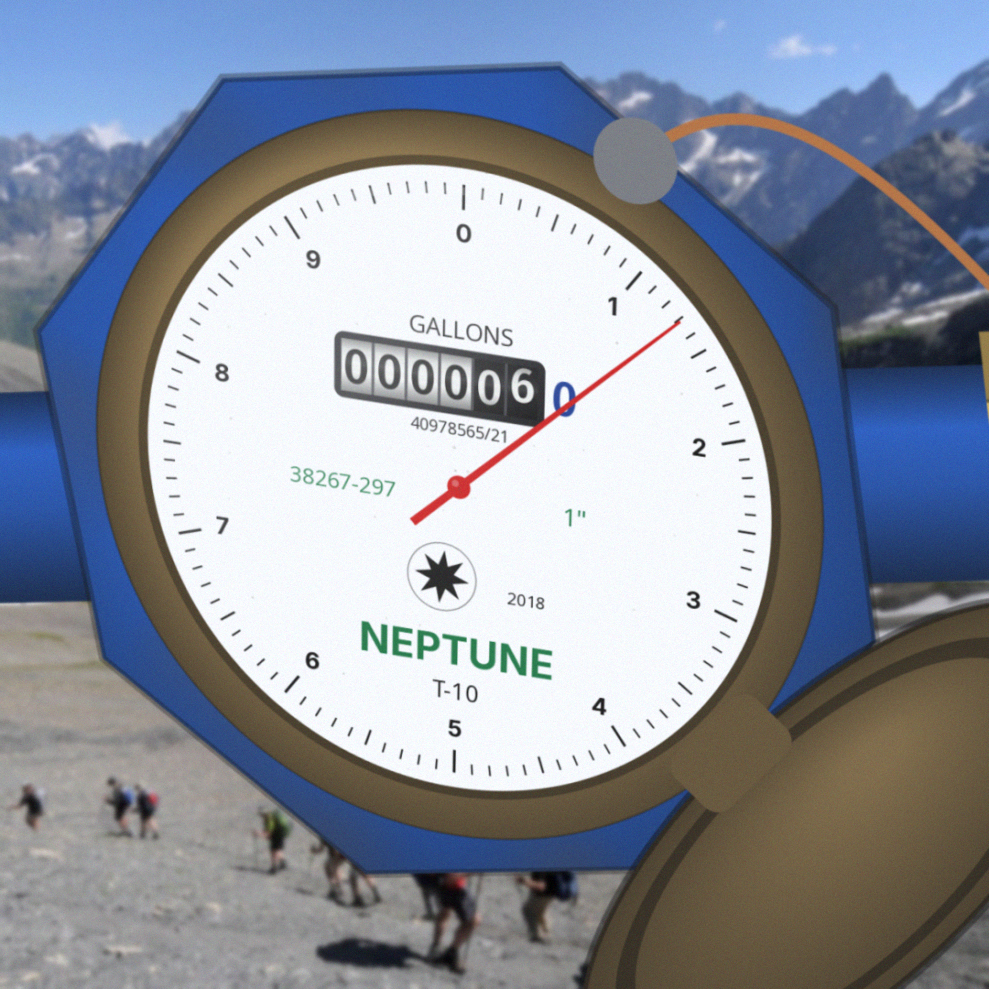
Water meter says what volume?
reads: 61.3 gal
